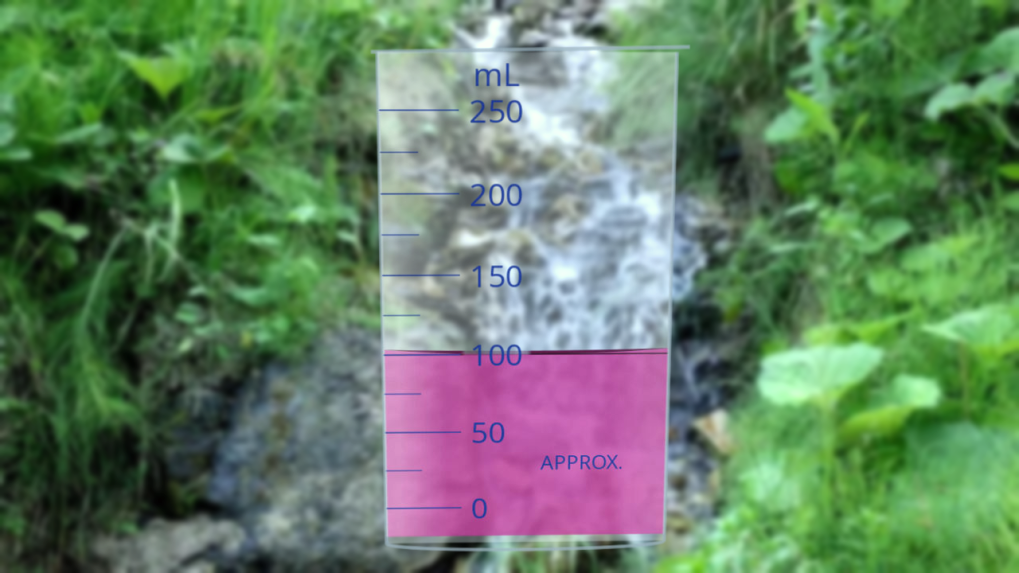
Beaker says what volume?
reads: 100 mL
